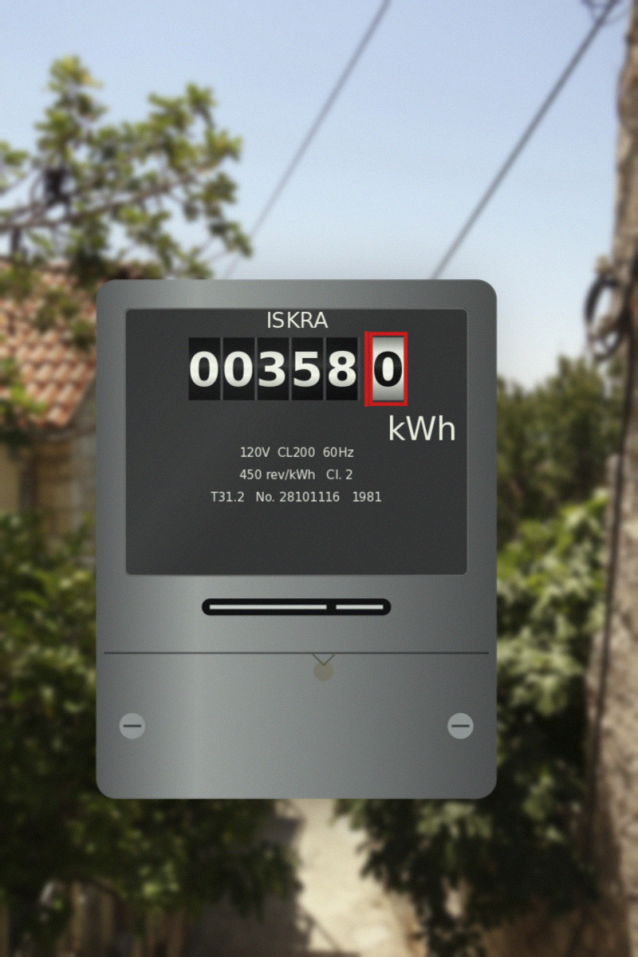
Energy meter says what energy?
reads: 358.0 kWh
